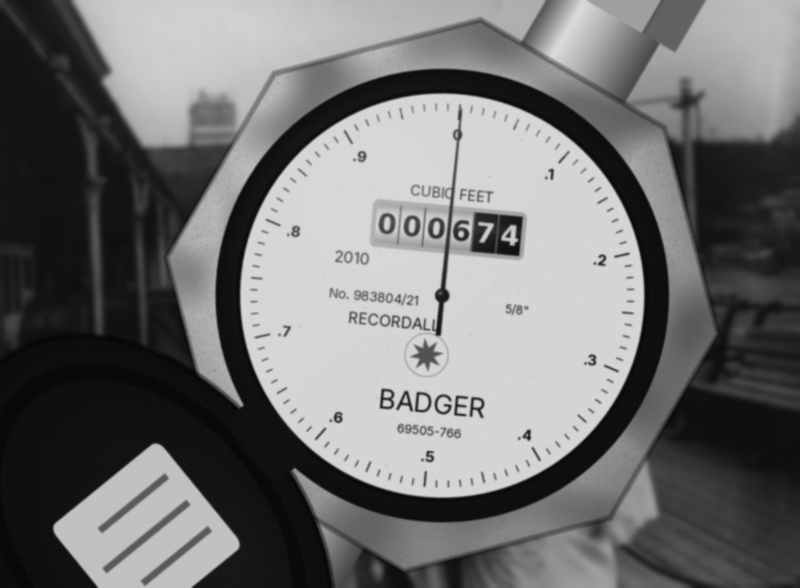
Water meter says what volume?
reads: 674.00 ft³
